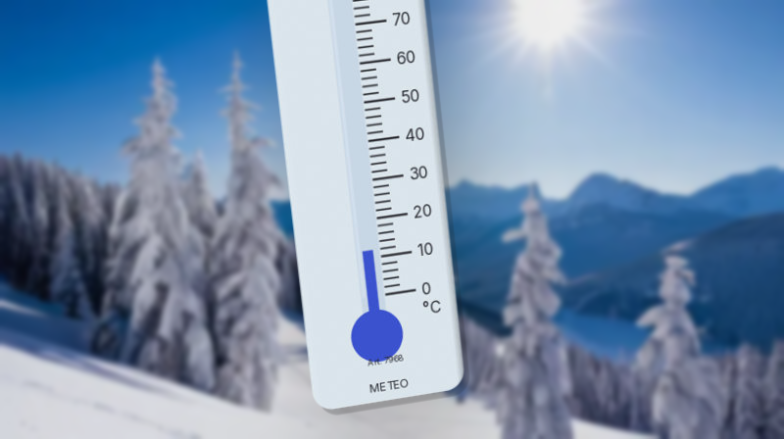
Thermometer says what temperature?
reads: 12 °C
